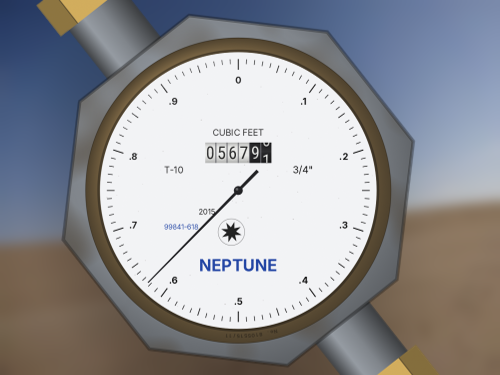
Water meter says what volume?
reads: 56790.62 ft³
